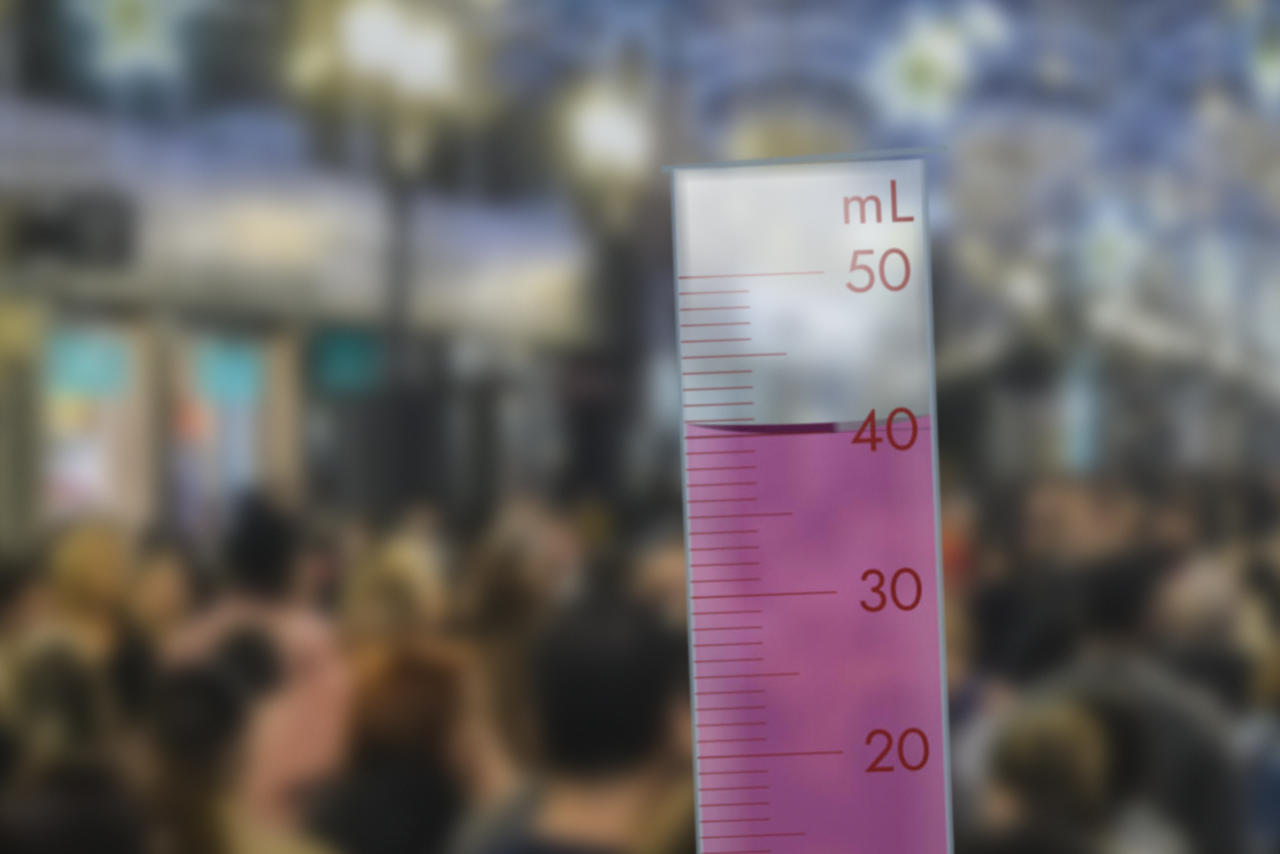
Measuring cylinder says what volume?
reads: 40 mL
